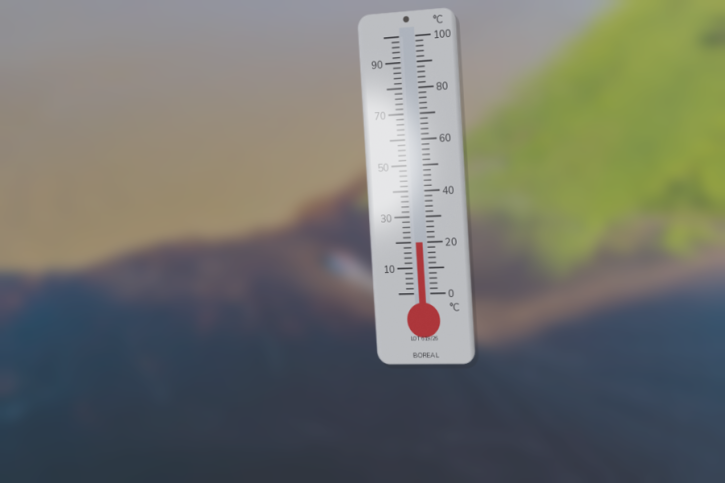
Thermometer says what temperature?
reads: 20 °C
